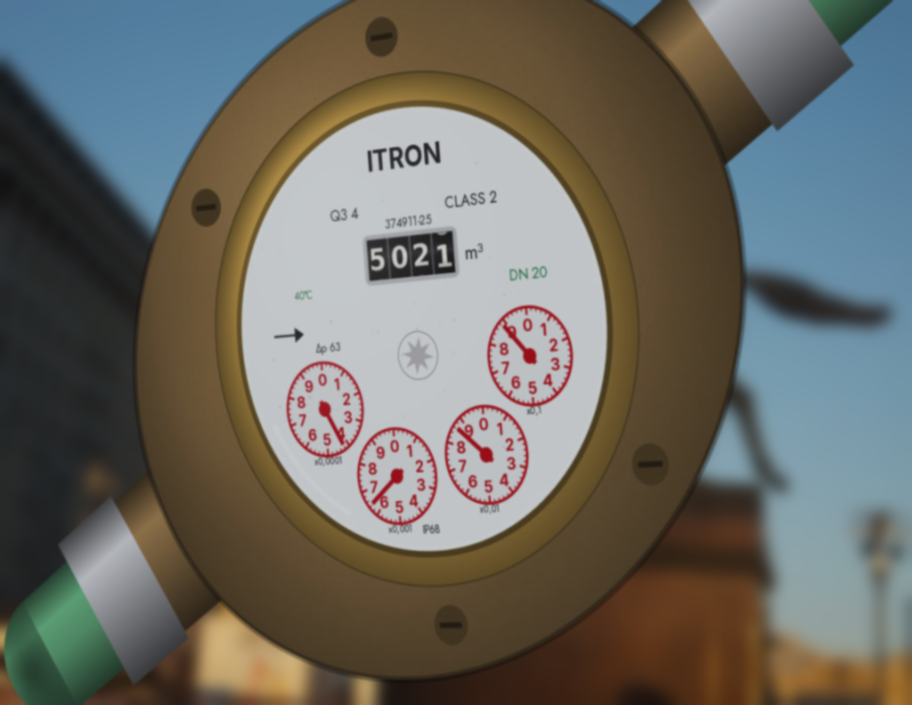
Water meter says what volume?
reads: 5020.8864 m³
